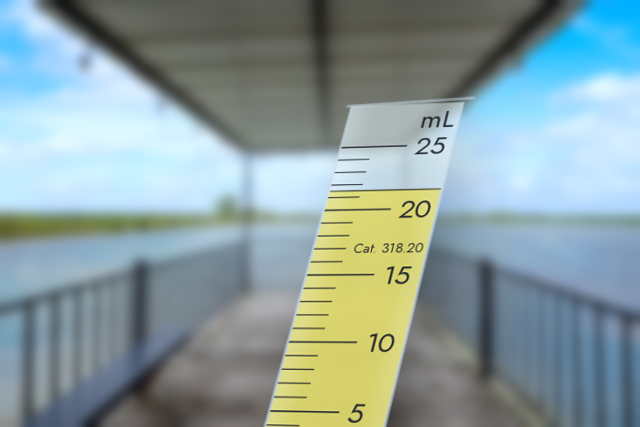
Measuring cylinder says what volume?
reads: 21.5 mL
